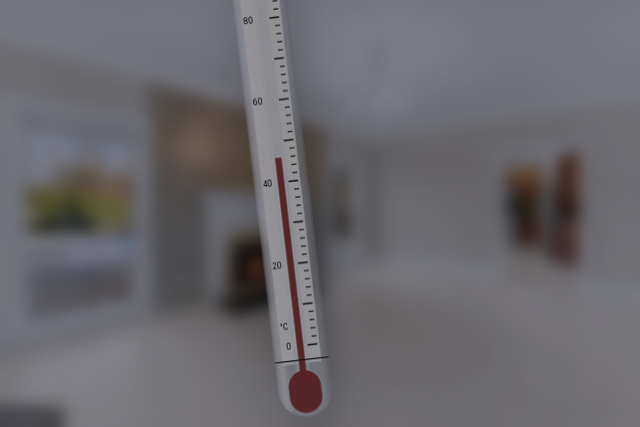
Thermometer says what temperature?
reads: 46 °C
